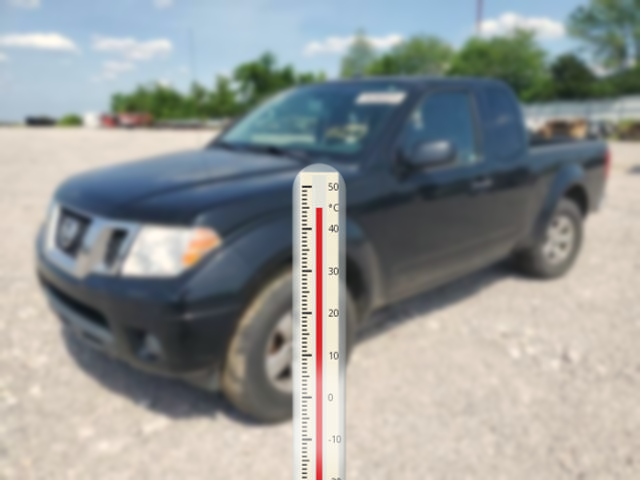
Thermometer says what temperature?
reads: 45 °C
